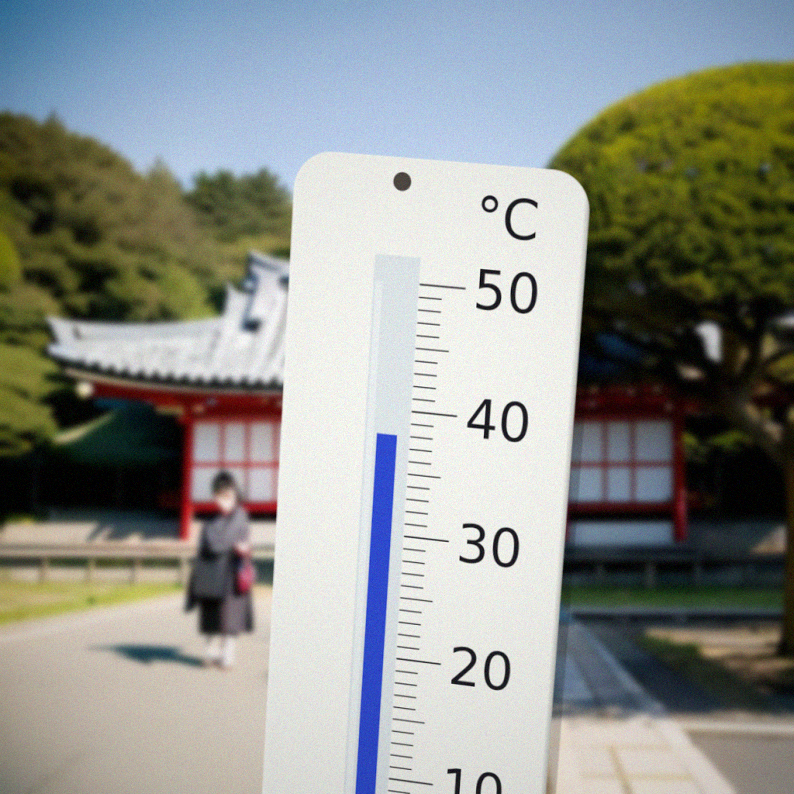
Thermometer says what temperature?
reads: 38 °C
